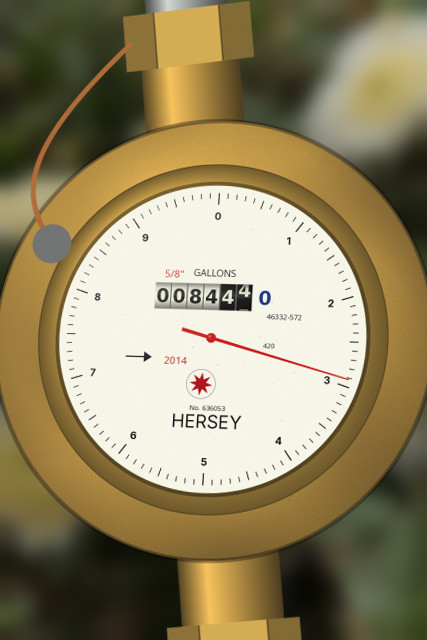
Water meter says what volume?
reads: 84442.9 gal
